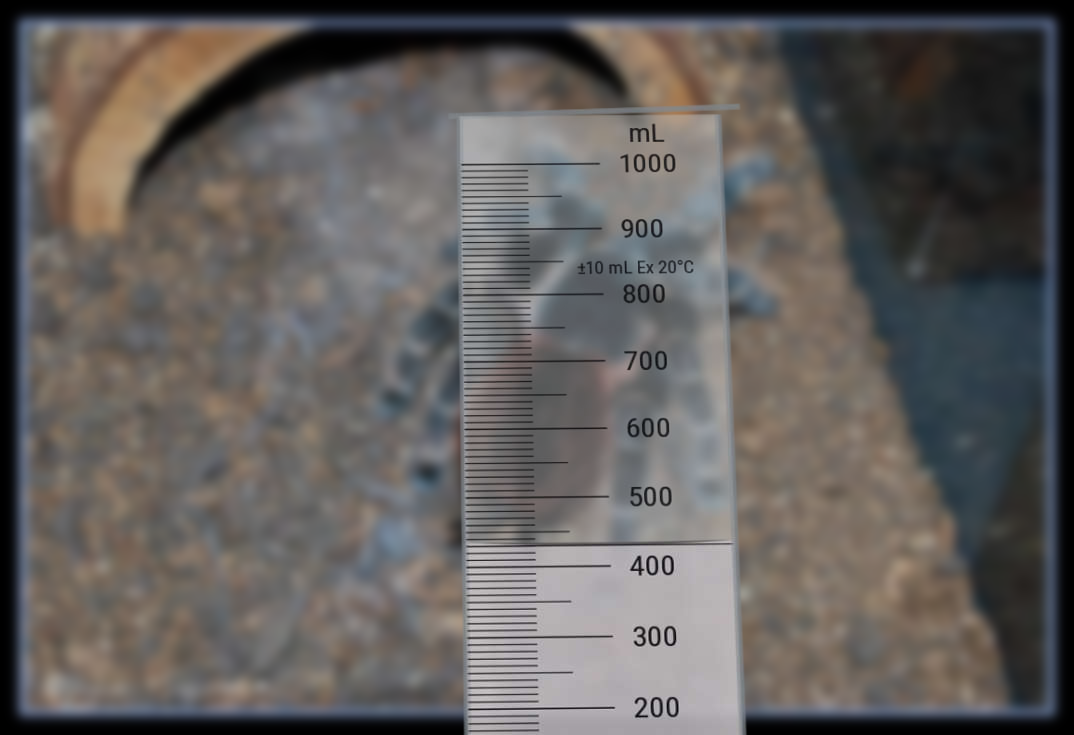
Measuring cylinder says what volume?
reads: 430 mL
